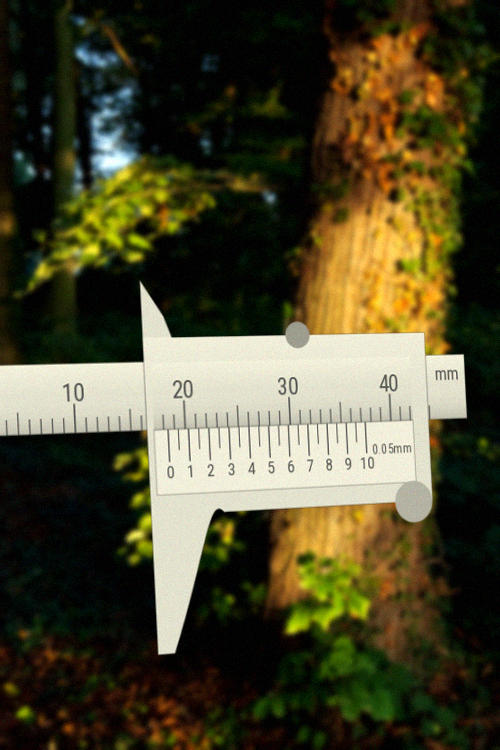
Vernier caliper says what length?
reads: 18.4 mm
